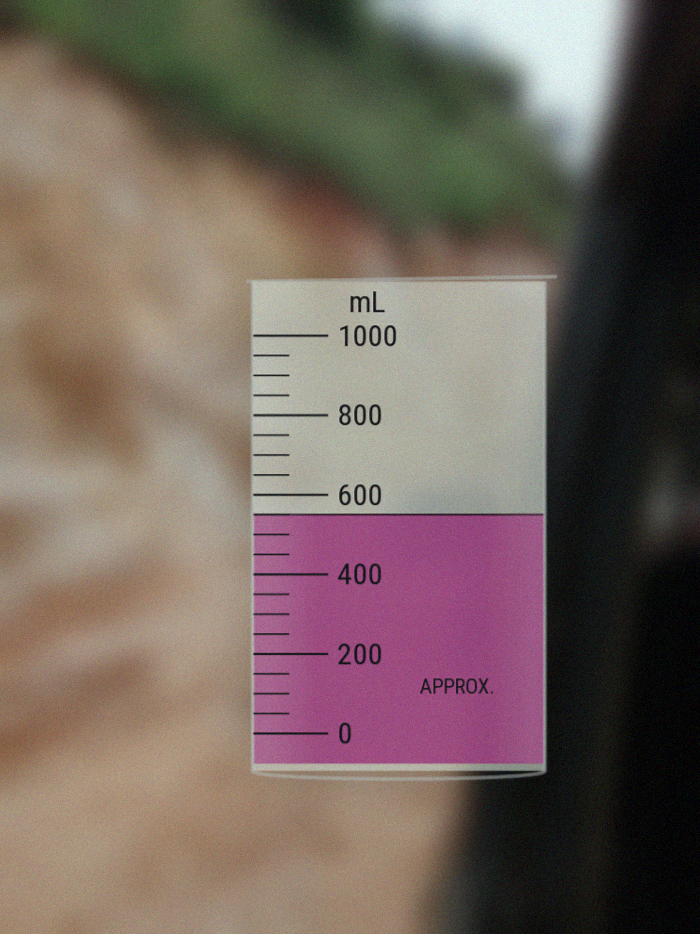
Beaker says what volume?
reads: 550 mL
